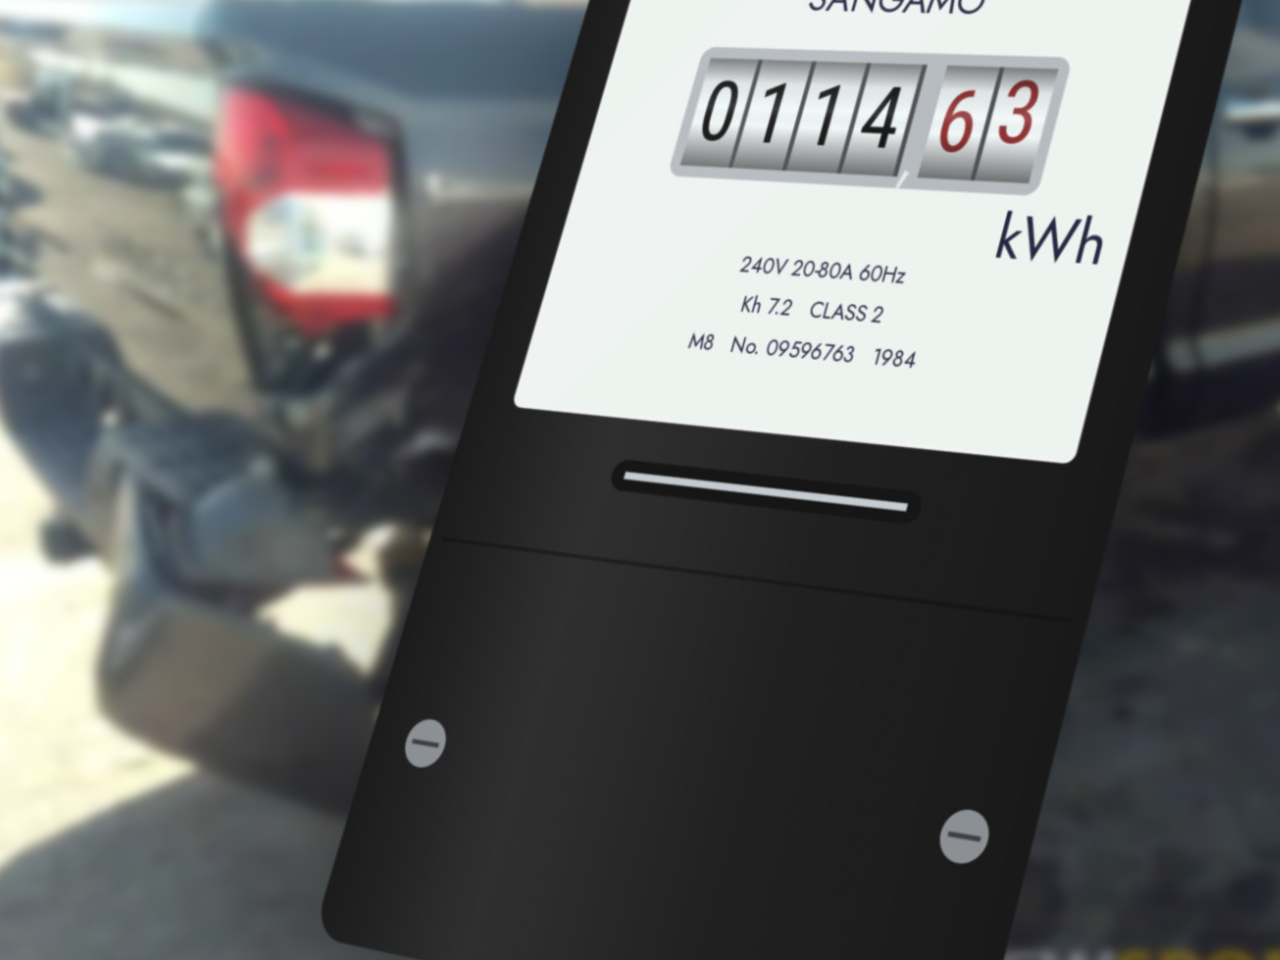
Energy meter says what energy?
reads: 114.63 kWh
